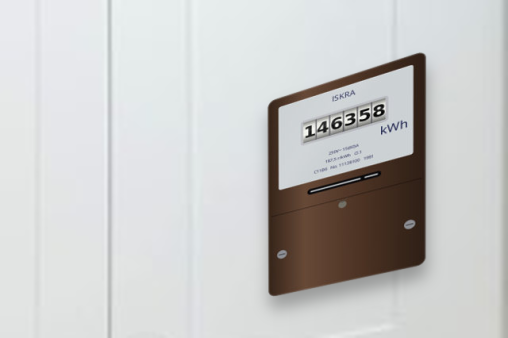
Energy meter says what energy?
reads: 146358 kWh
